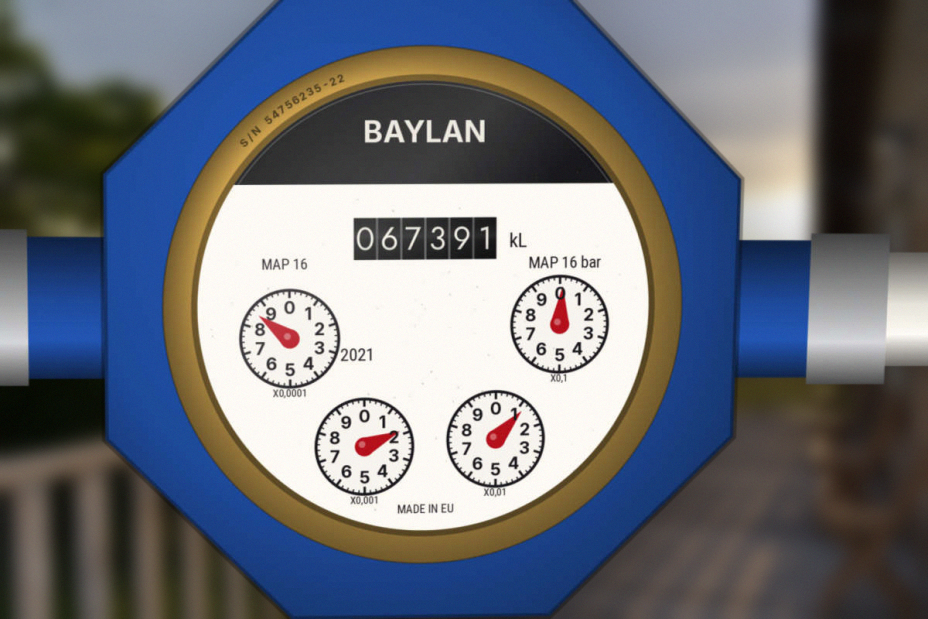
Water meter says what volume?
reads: 67391.0118 kL
